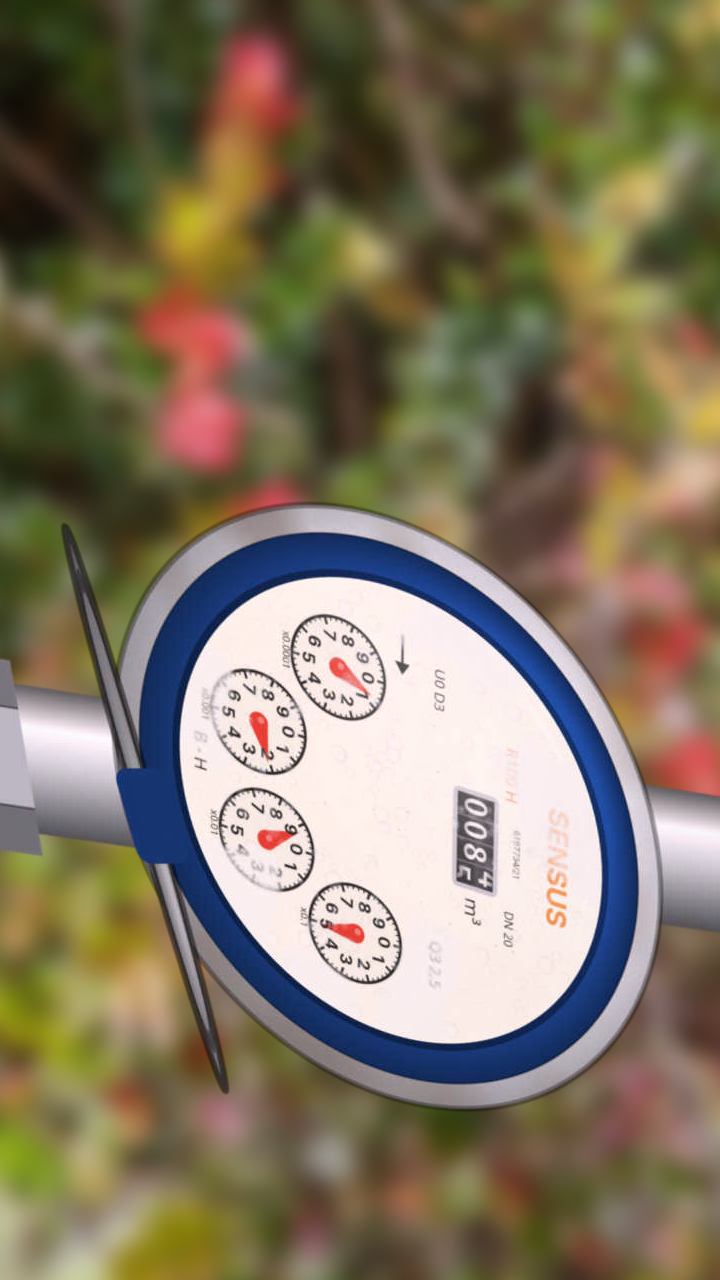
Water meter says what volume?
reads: 84.4920 m³
